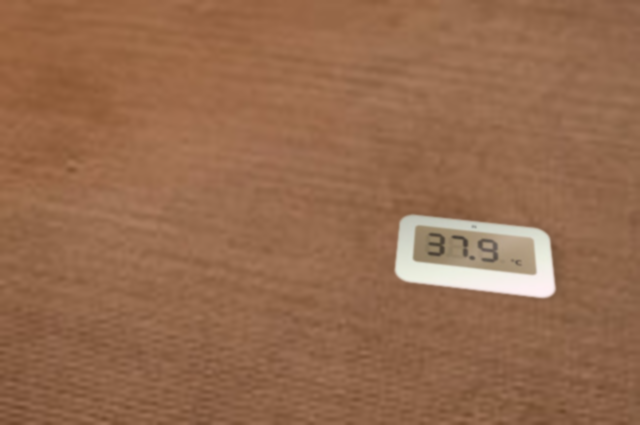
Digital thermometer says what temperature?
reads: 37.9 °C
